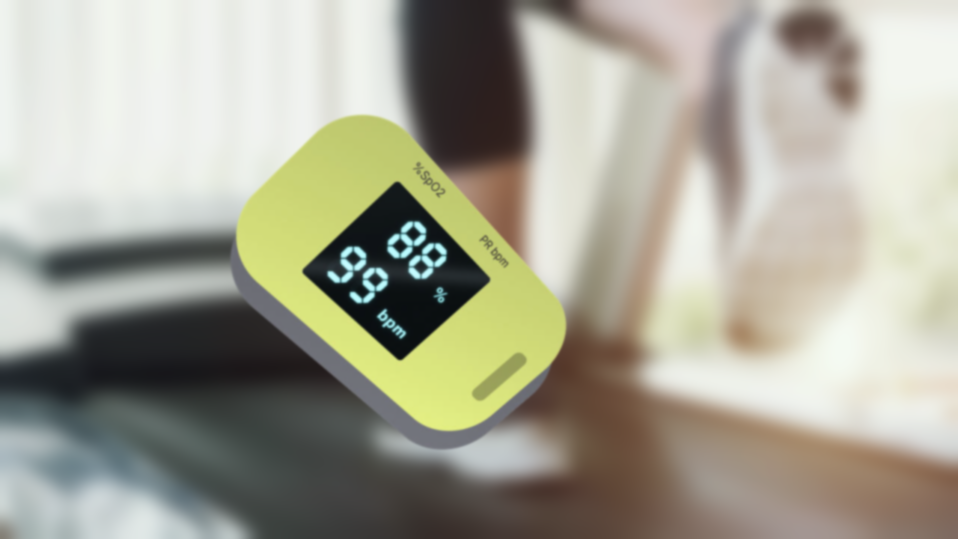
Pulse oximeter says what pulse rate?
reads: 99 bpm
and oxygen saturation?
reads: 88 %
